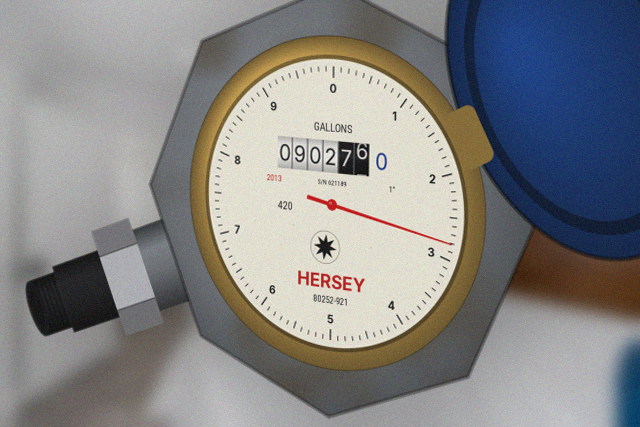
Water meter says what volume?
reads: 902762.8 gal
